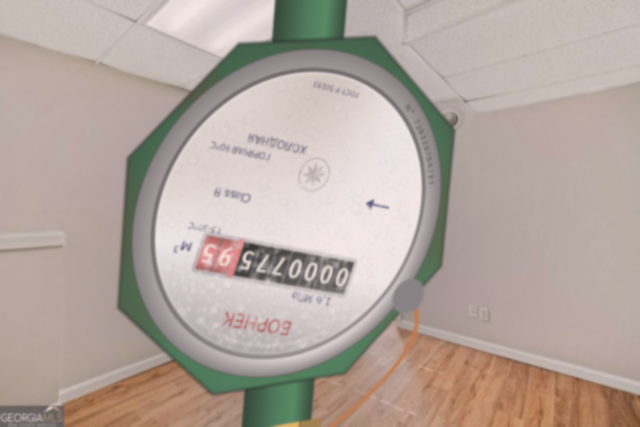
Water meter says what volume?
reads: 775.95 m³
